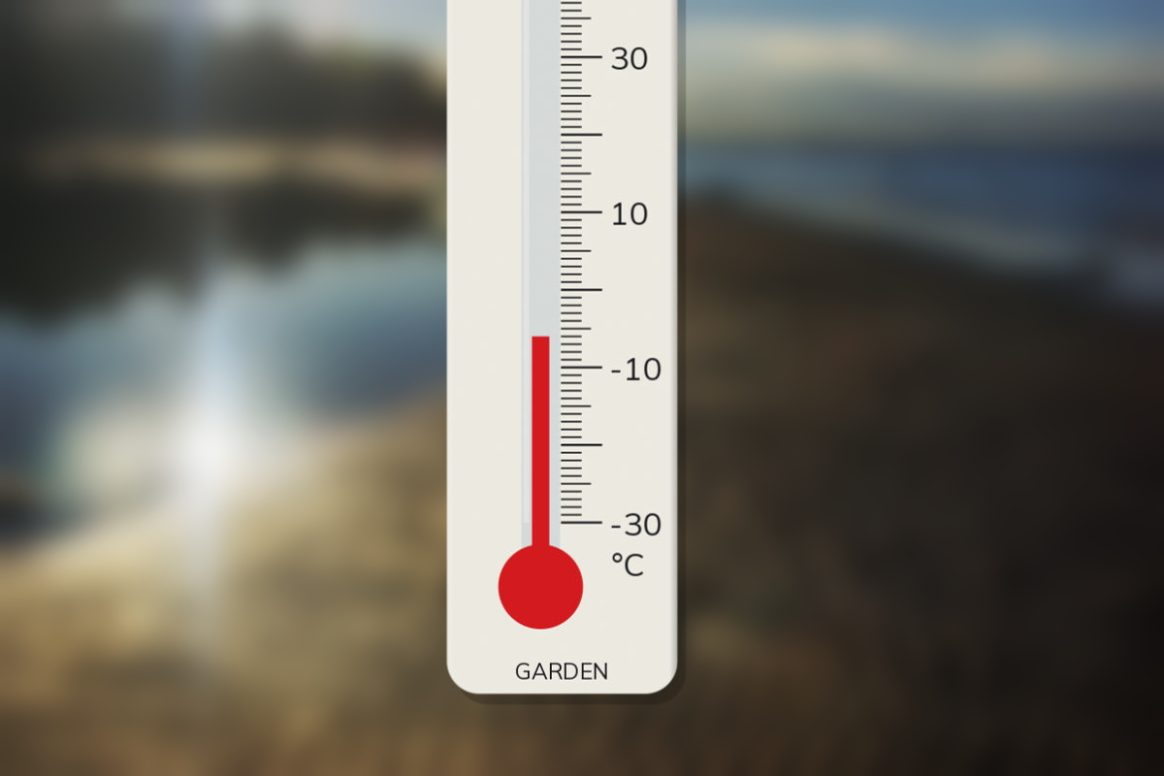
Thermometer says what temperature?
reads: -6 °C
